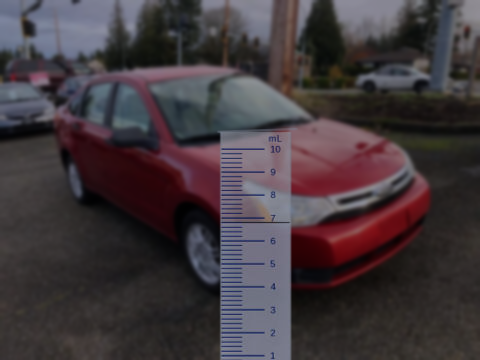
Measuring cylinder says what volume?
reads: 6.8 mL
